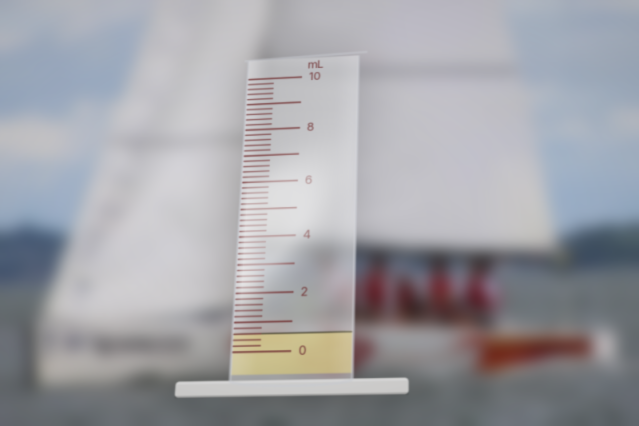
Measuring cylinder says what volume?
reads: 0.6 mL
